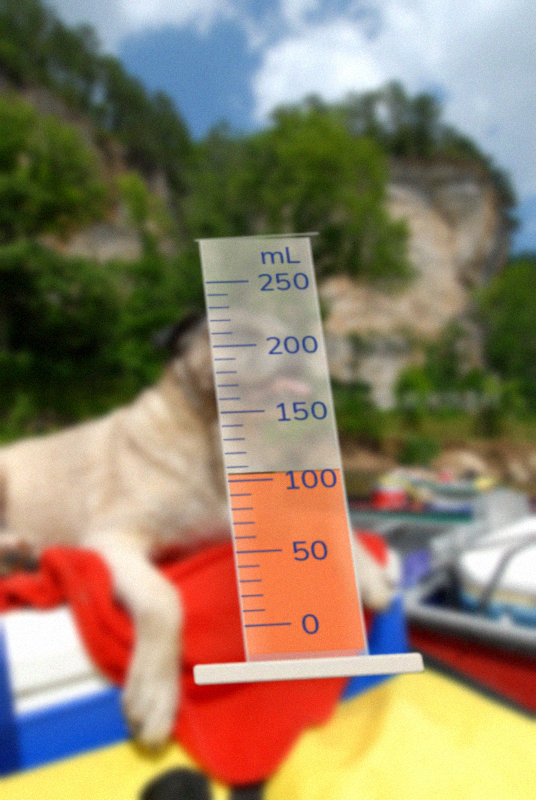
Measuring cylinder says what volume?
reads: 105 mL
